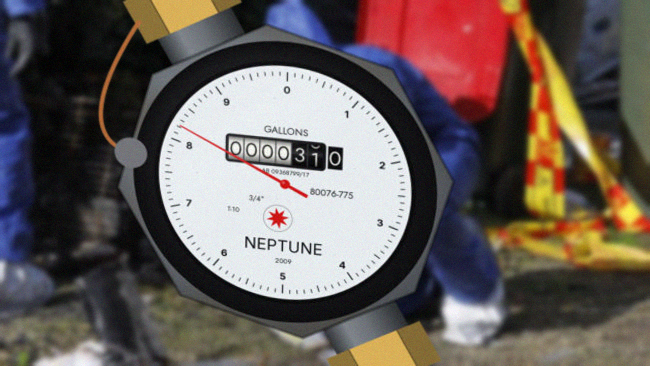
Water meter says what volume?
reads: 308.2 gal
